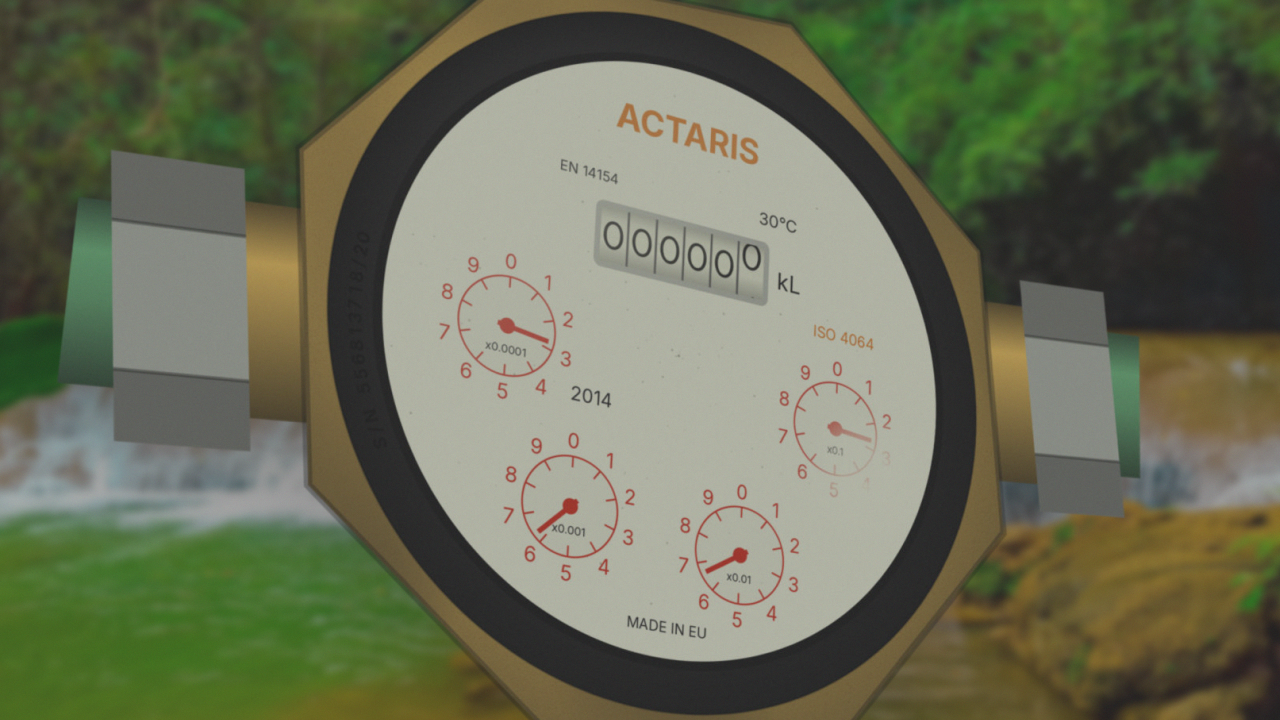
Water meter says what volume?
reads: 0.2662 kL
